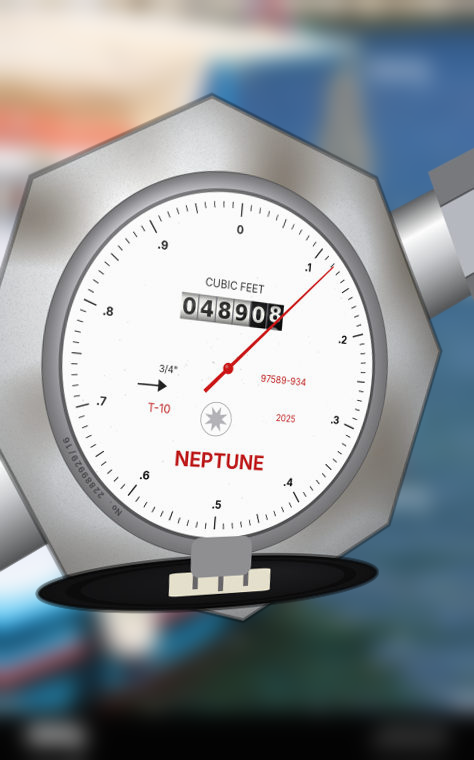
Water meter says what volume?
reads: 48908.12 ft³
